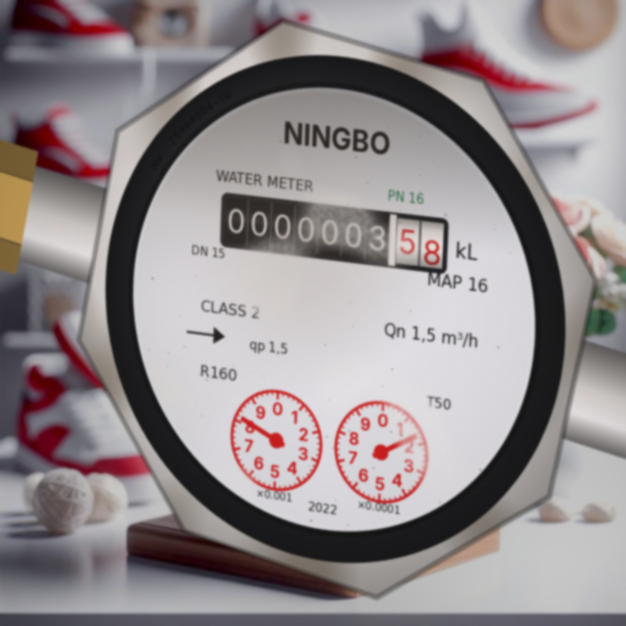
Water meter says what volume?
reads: 3.5781 kL
